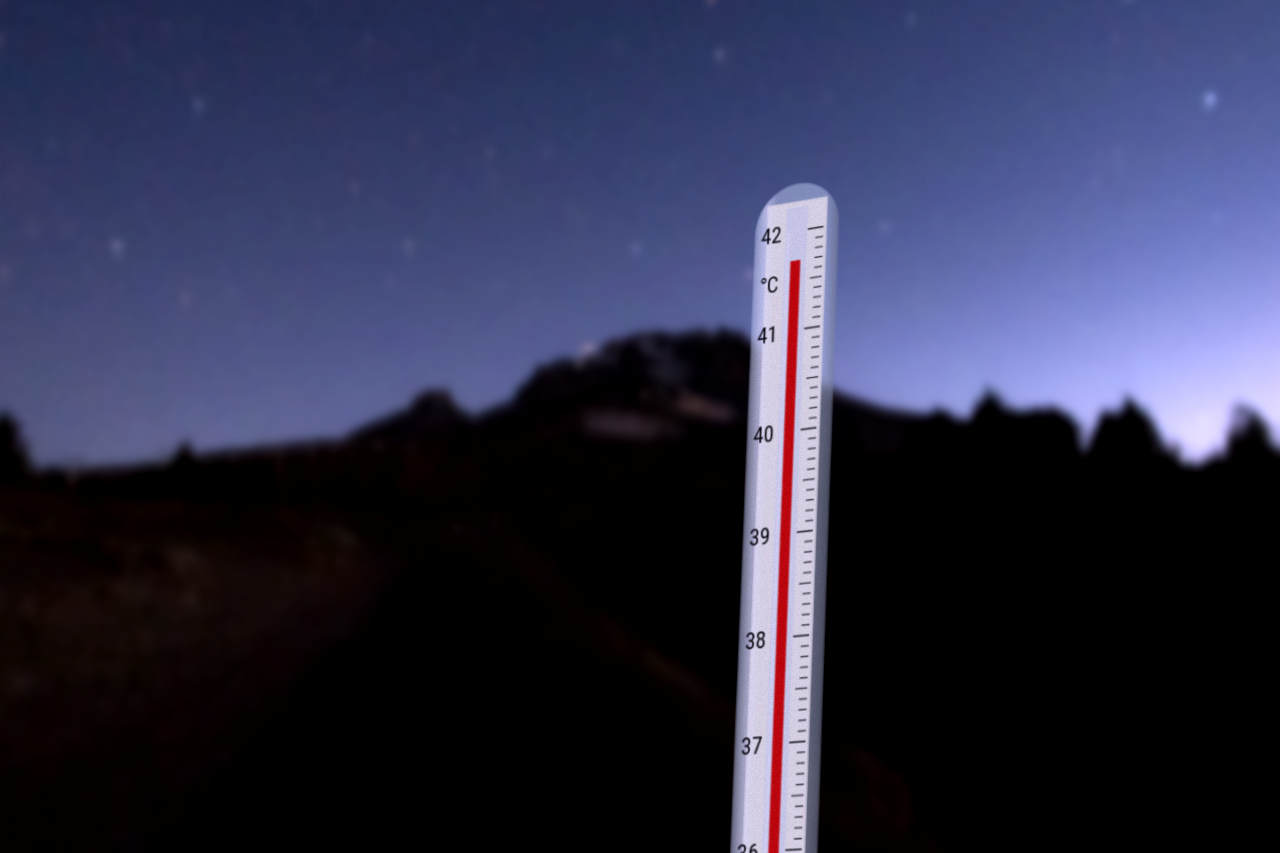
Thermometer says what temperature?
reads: 41.7 °C
